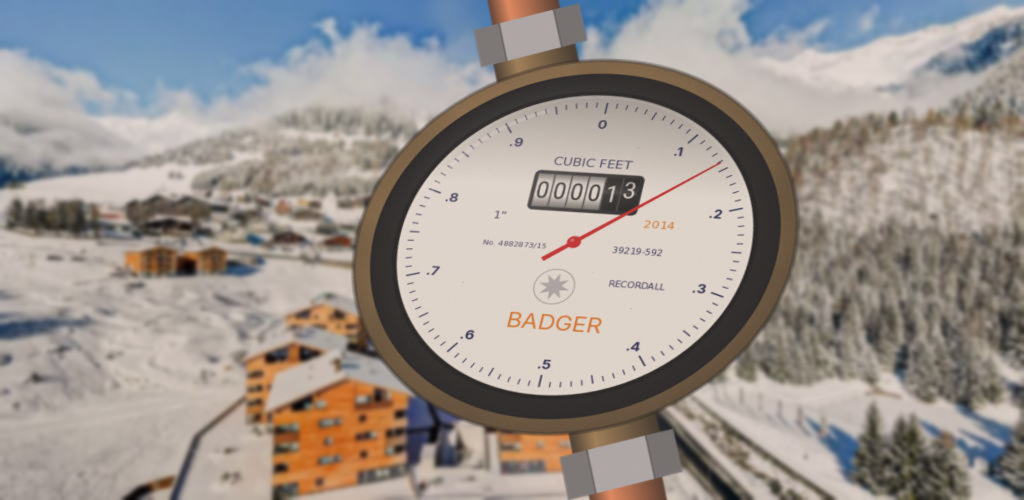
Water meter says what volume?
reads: 13.14 ft³
